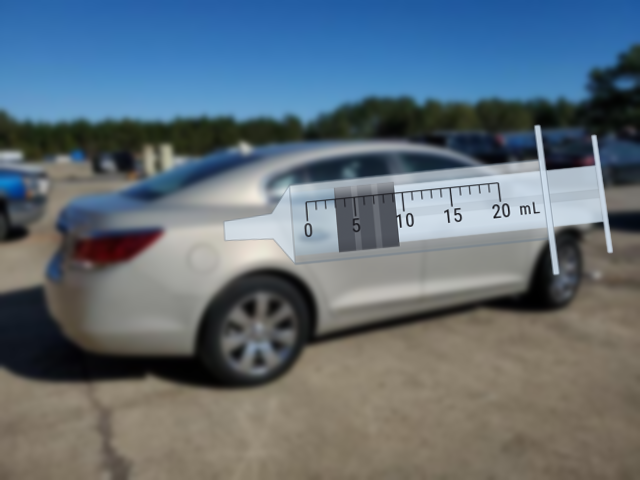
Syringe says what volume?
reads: 3 mL
